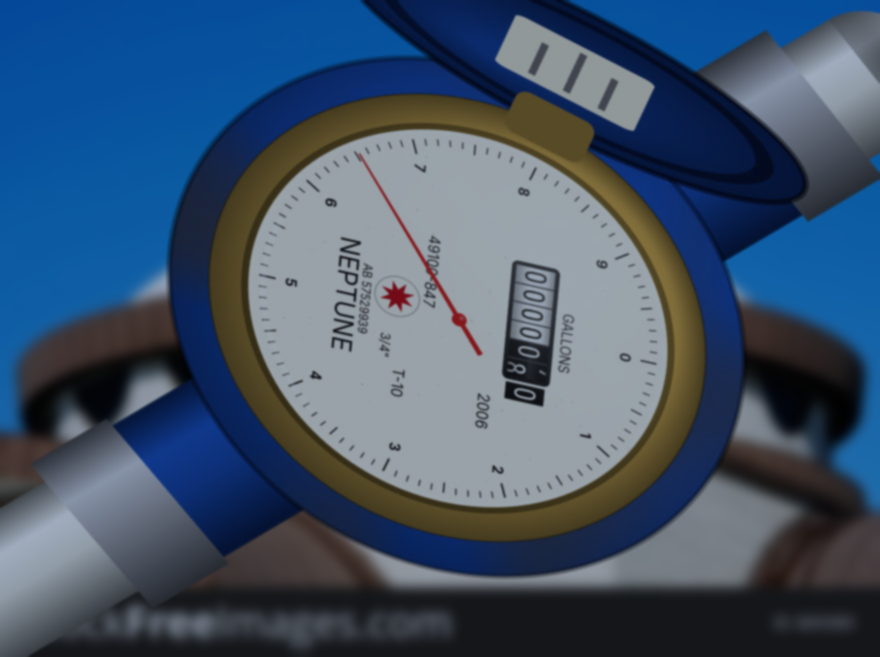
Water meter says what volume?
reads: 76.5 gal
